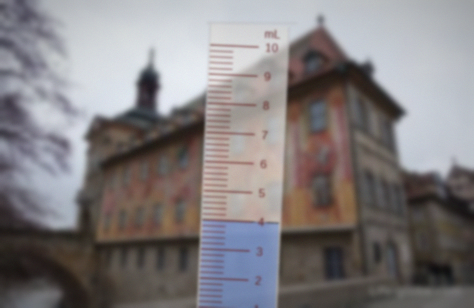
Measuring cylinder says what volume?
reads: 4 mL
